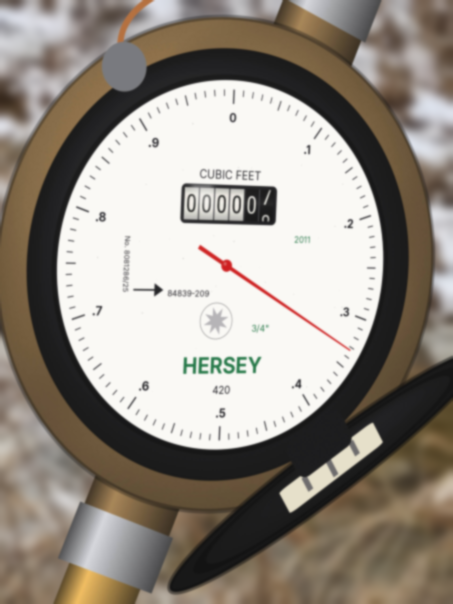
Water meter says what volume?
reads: 7.33 ft³
